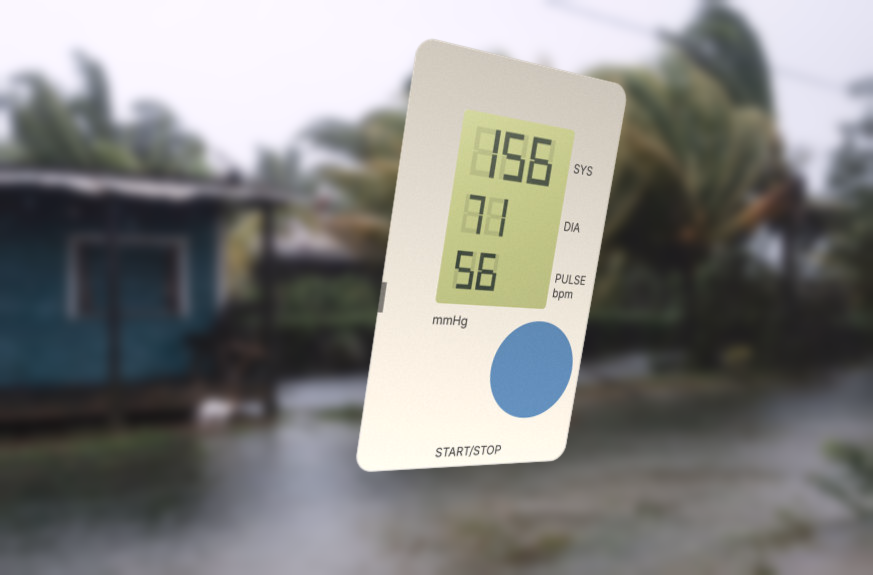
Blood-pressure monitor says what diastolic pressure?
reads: 71 mmHg
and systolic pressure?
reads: 156 mmHg
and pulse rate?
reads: 56 bpm
